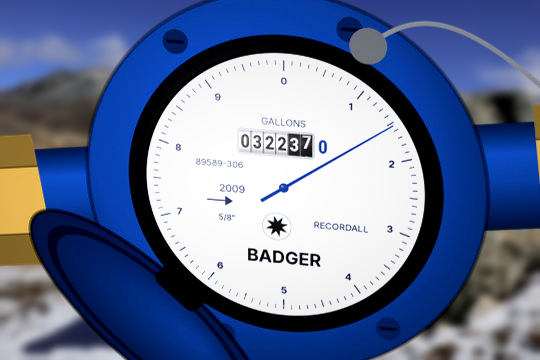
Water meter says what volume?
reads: 322371.5 gal
